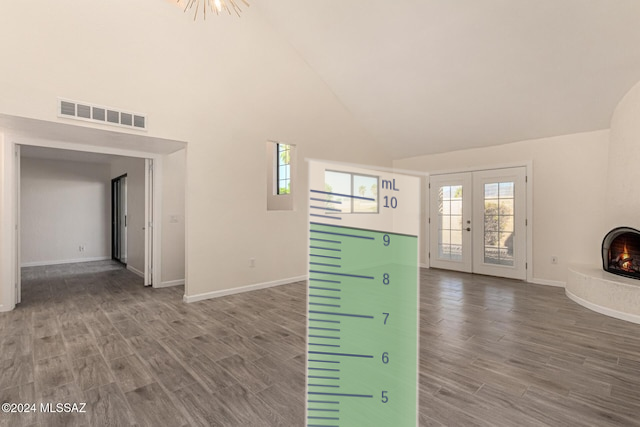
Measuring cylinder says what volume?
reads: 9.2 mL
